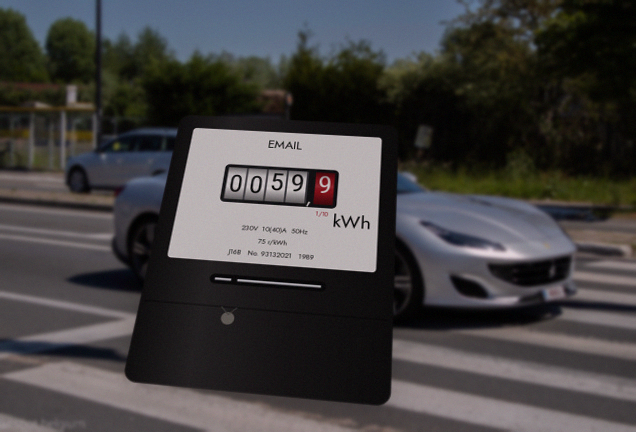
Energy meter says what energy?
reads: 59.9 kWh
